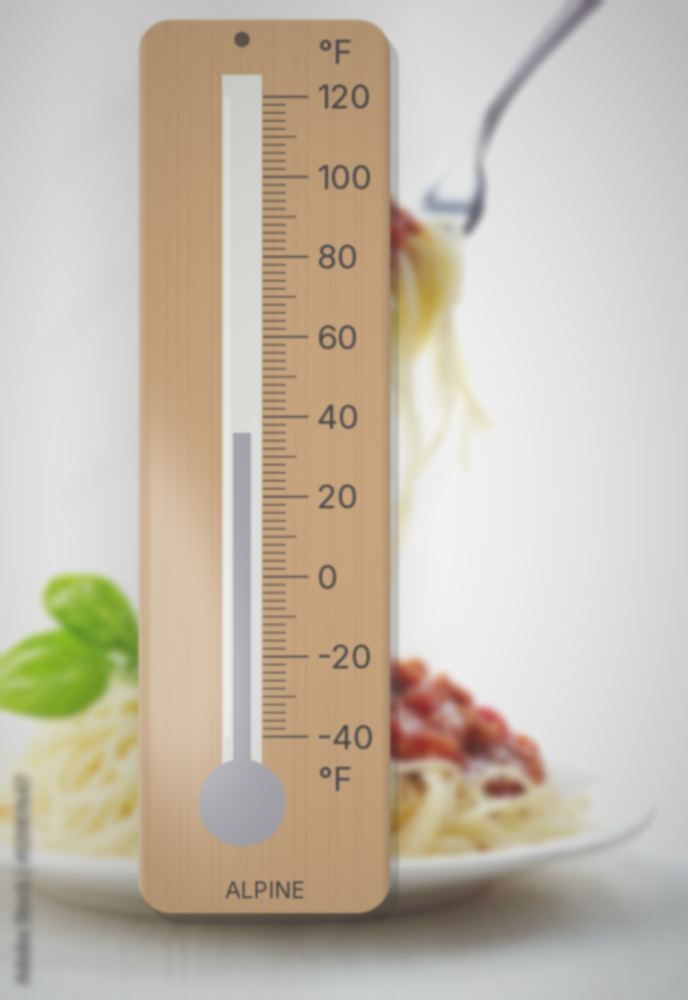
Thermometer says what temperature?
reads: 36 °F
